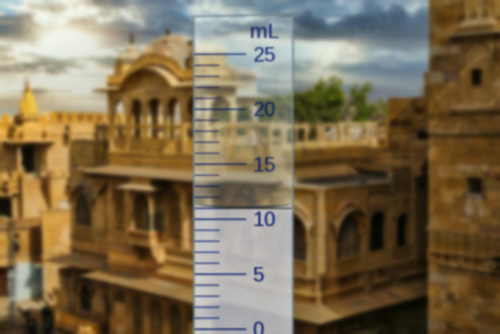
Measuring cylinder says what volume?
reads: 11 mL
